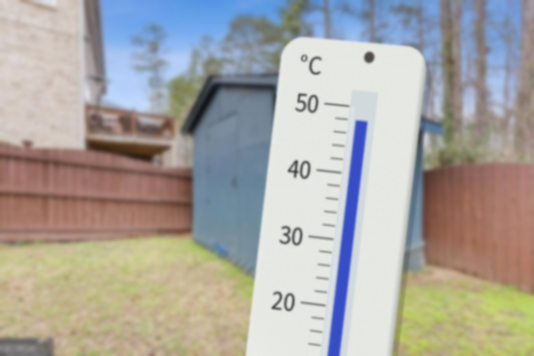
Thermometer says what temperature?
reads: 48 °C
